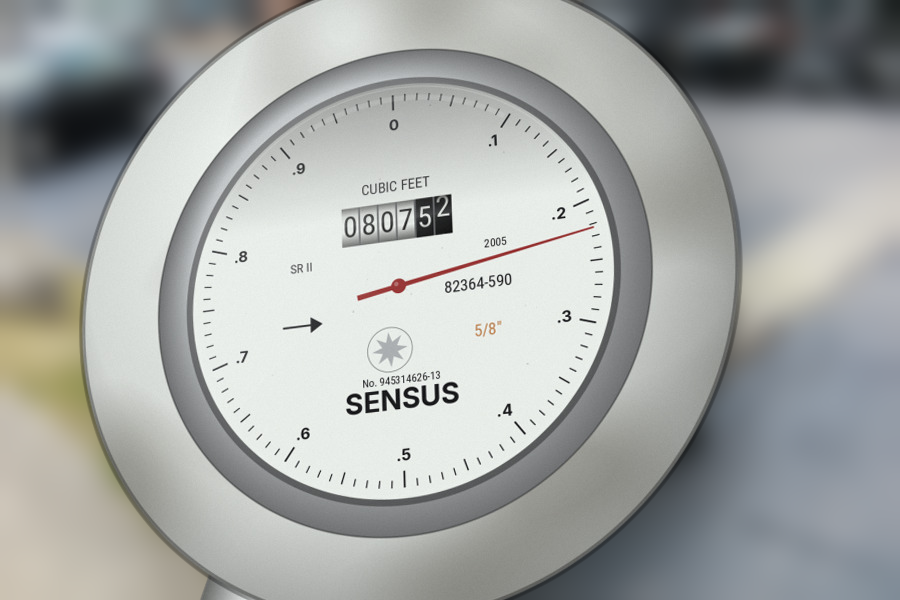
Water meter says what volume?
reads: 80752.22 ft³
